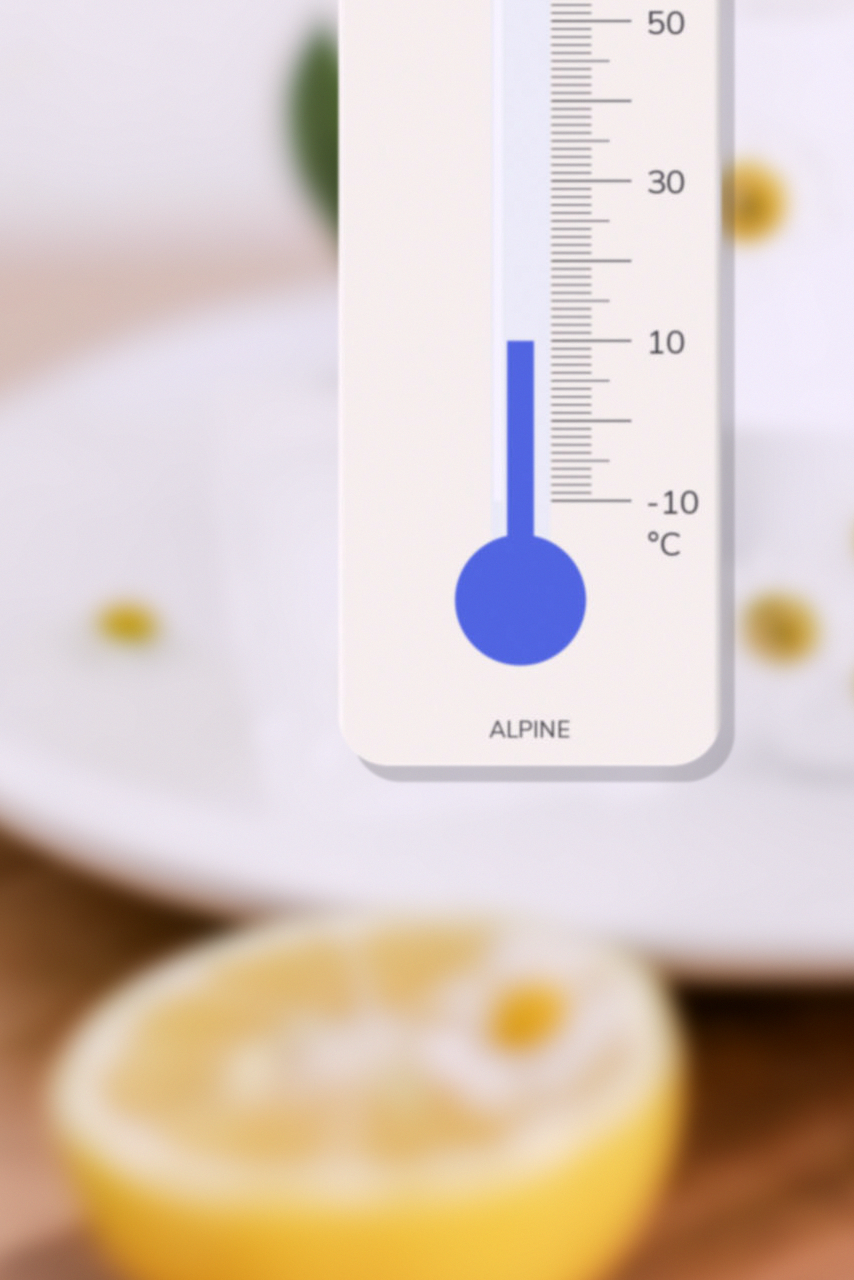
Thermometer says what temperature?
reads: 10 °C
